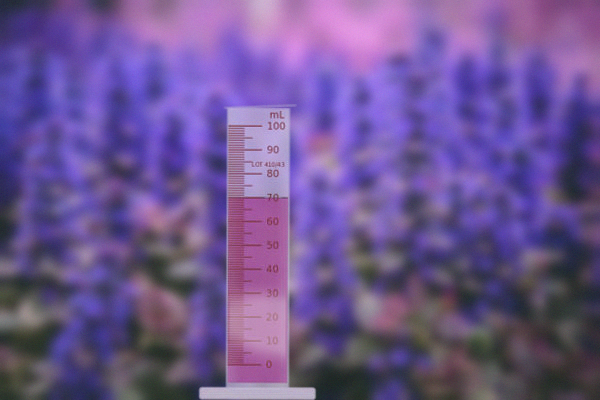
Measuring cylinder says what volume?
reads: 70 mL
